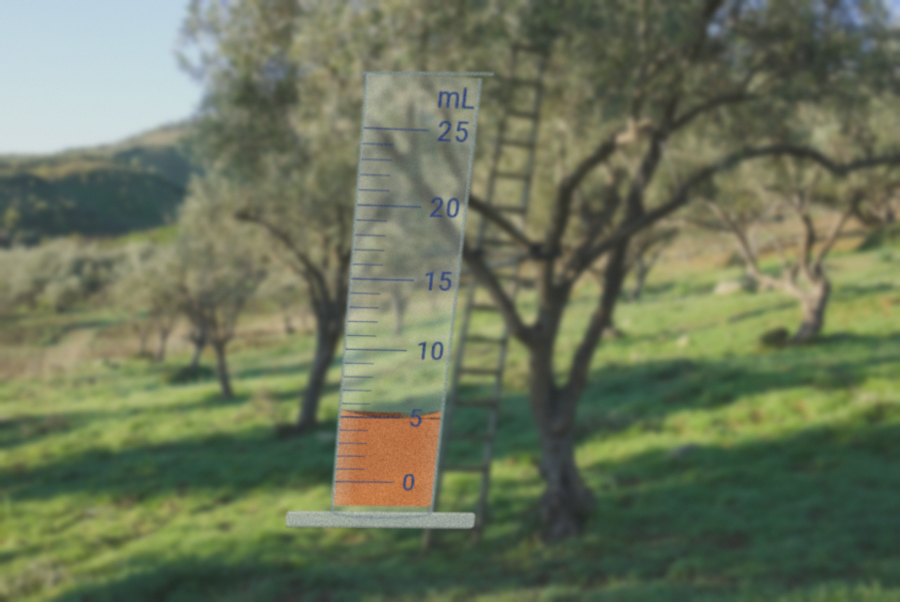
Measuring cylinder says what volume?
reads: 5 mL
